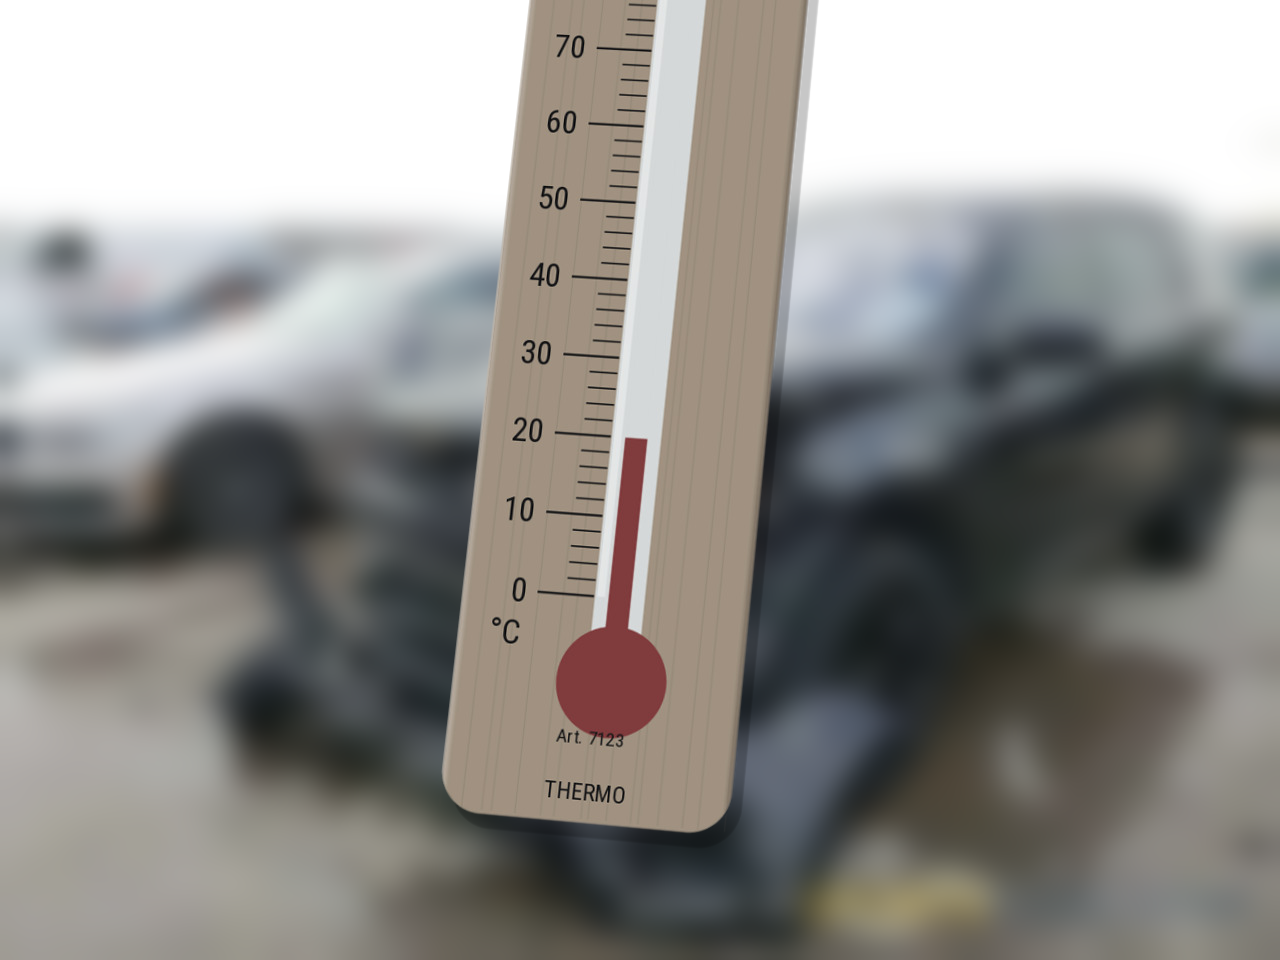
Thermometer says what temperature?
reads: 20 °C
